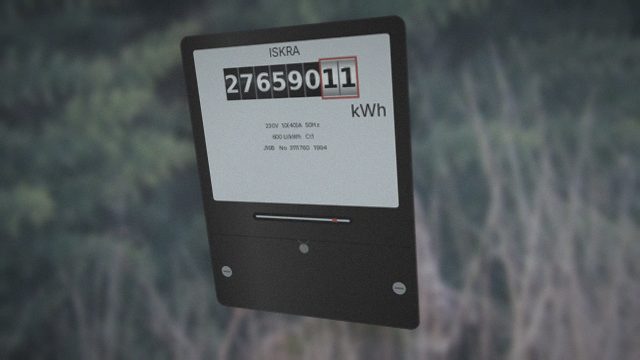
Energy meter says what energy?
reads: 276590.11 kWh
